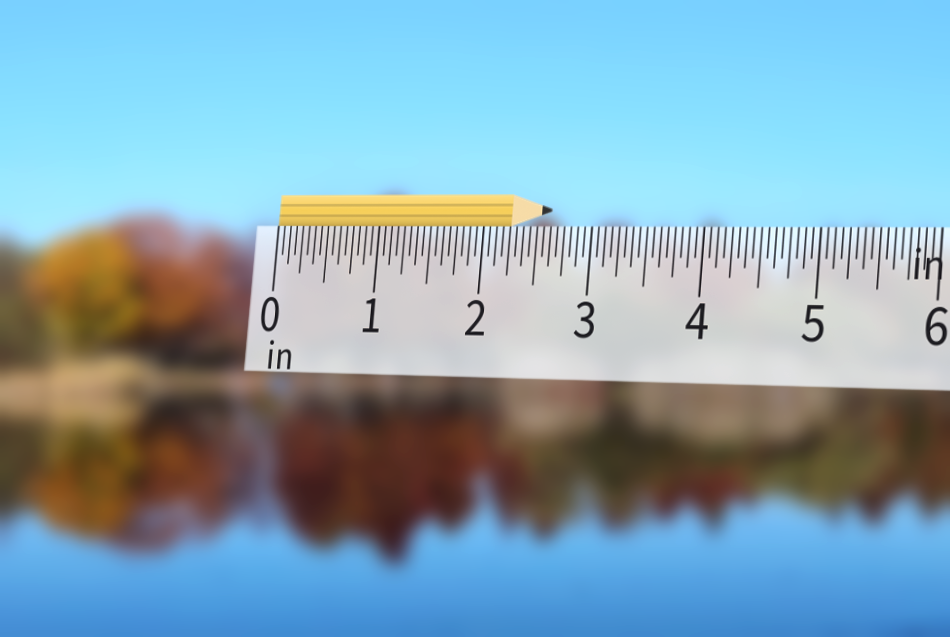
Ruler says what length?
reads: 2.625 in
